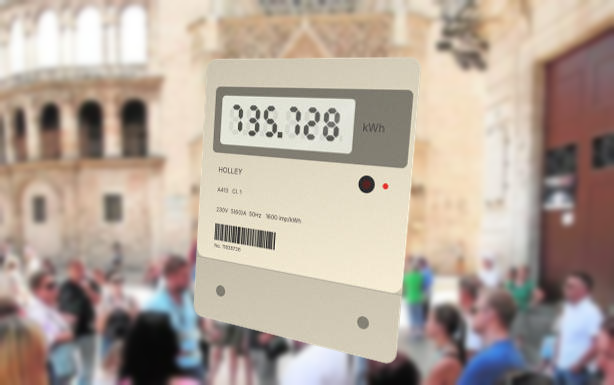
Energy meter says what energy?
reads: 735.728 kWh
